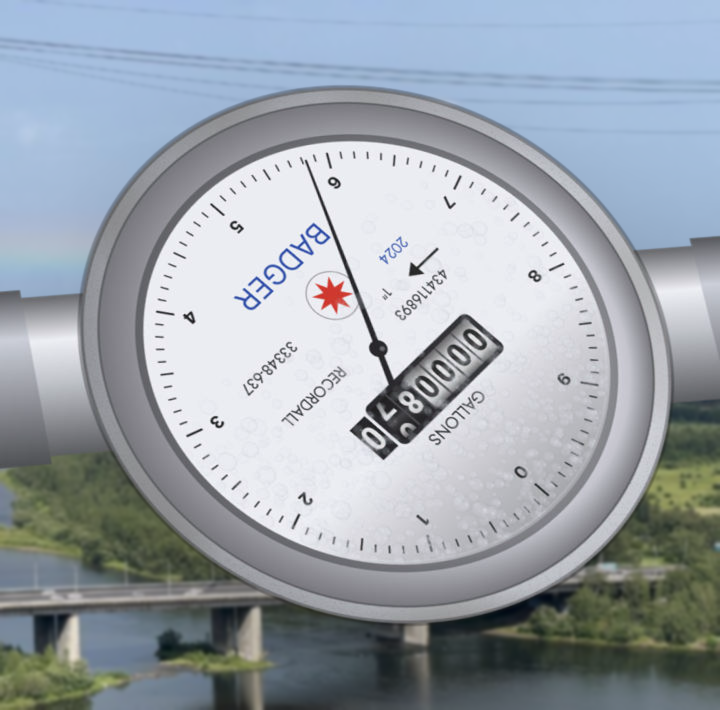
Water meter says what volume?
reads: 865.8 gal
